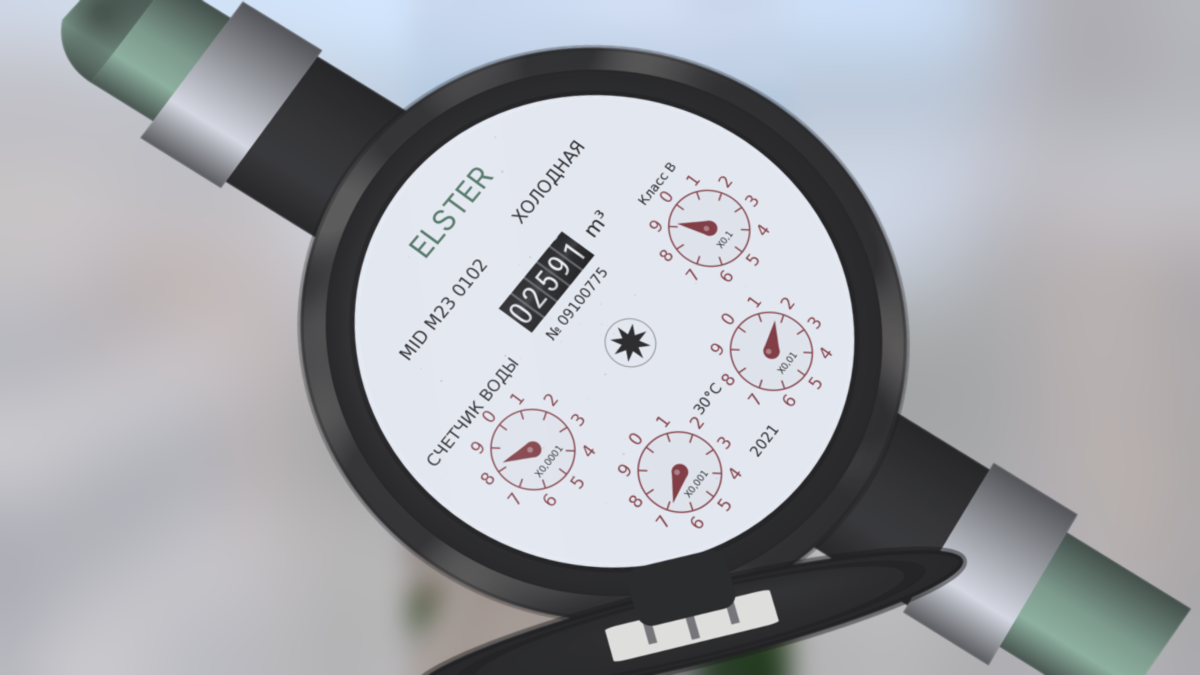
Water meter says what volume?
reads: 2590.9168 m³
